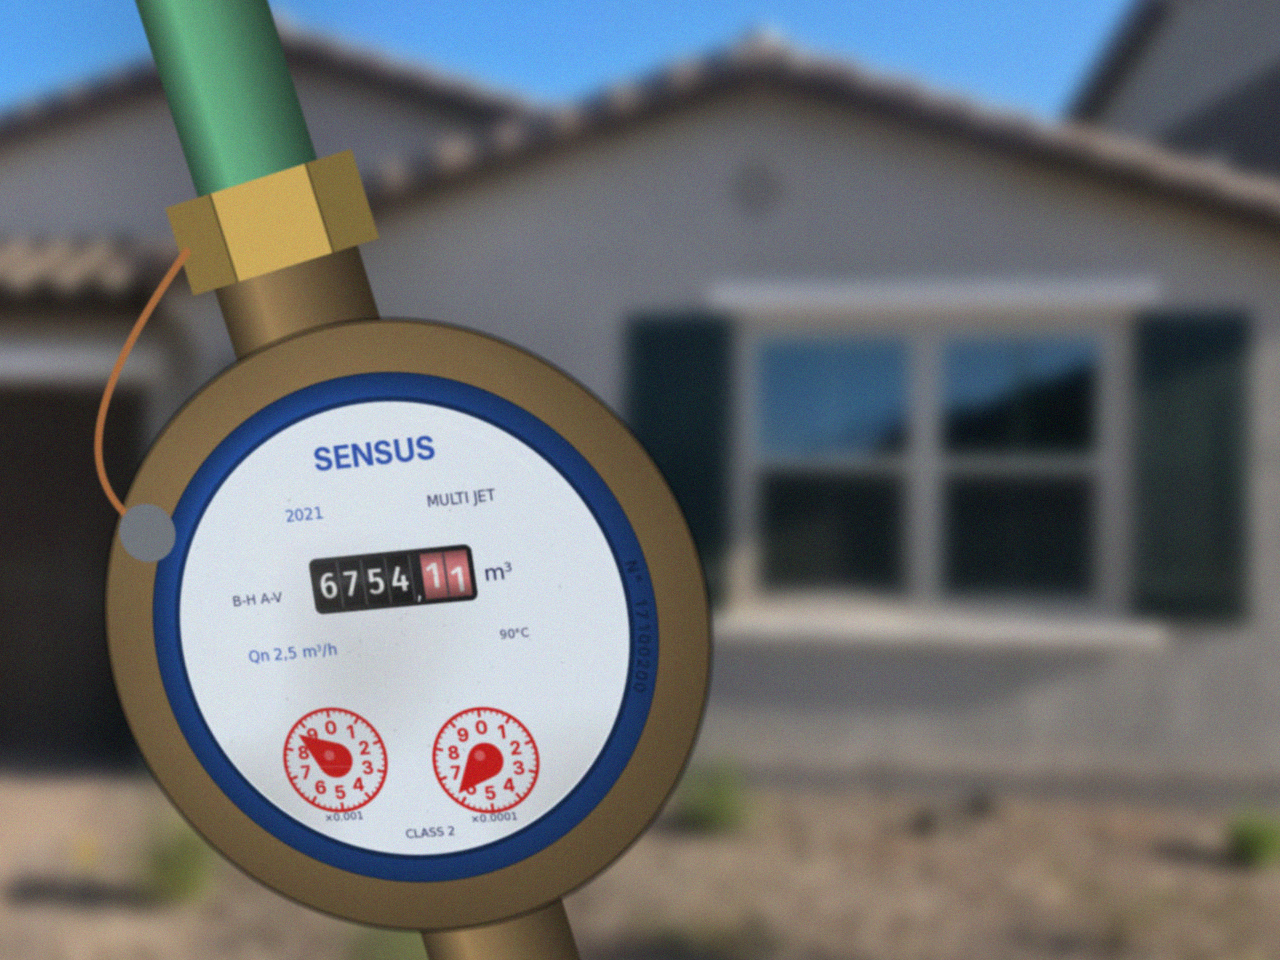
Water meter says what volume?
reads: 6754.1086 m³
